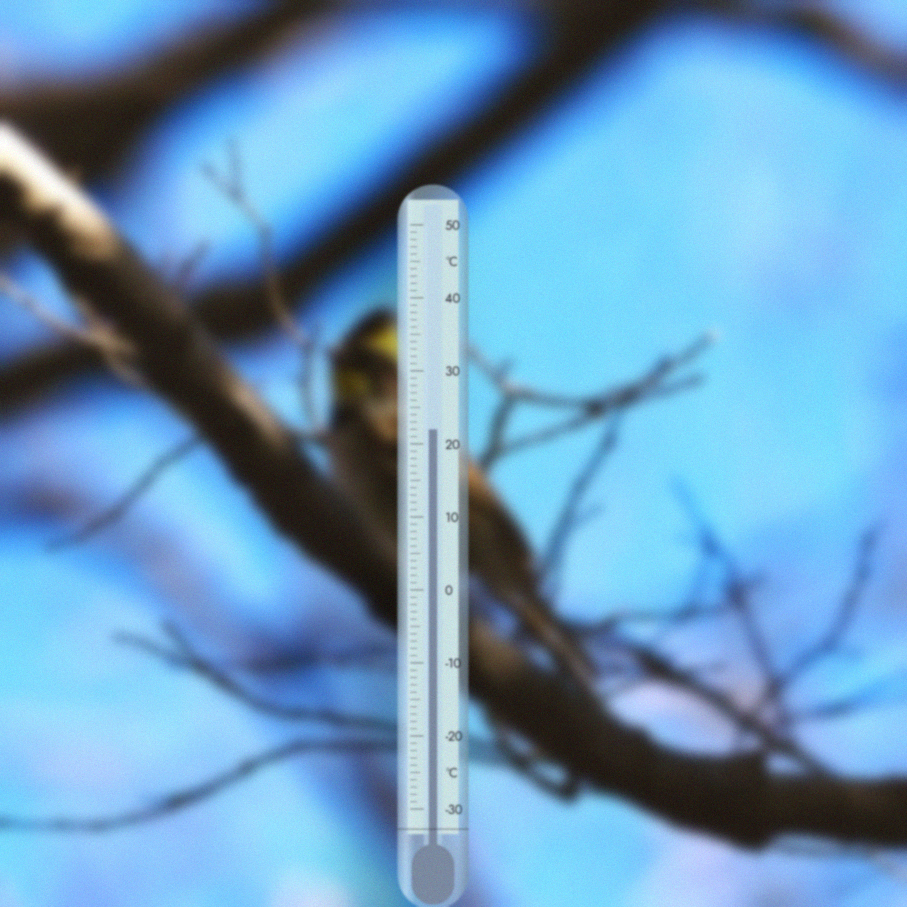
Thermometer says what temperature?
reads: 22 °C
